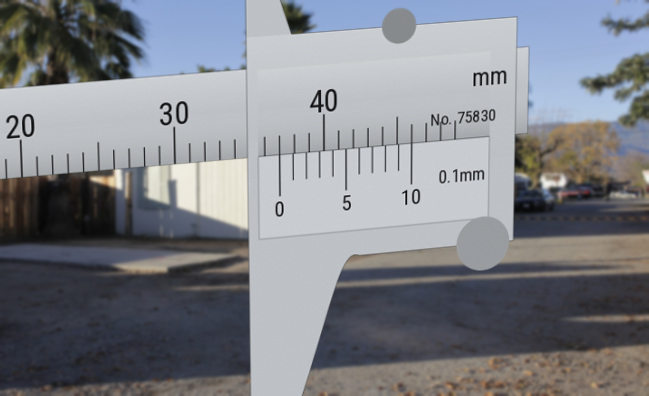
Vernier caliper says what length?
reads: 37.0 mm
